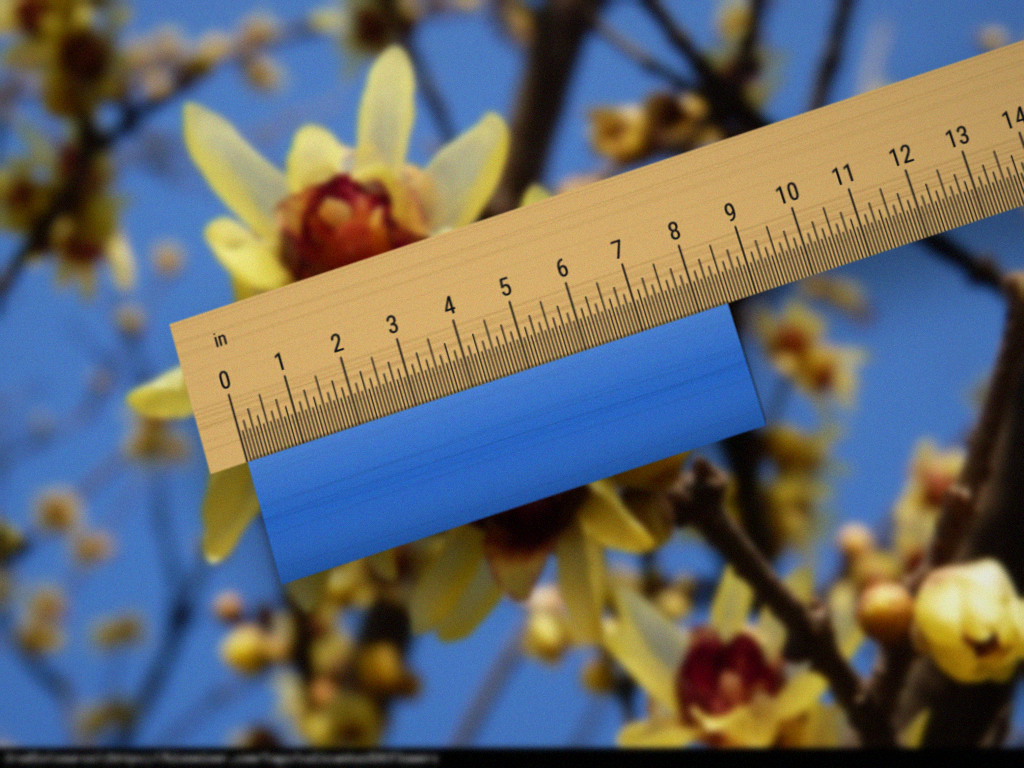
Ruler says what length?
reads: 8.5 in
